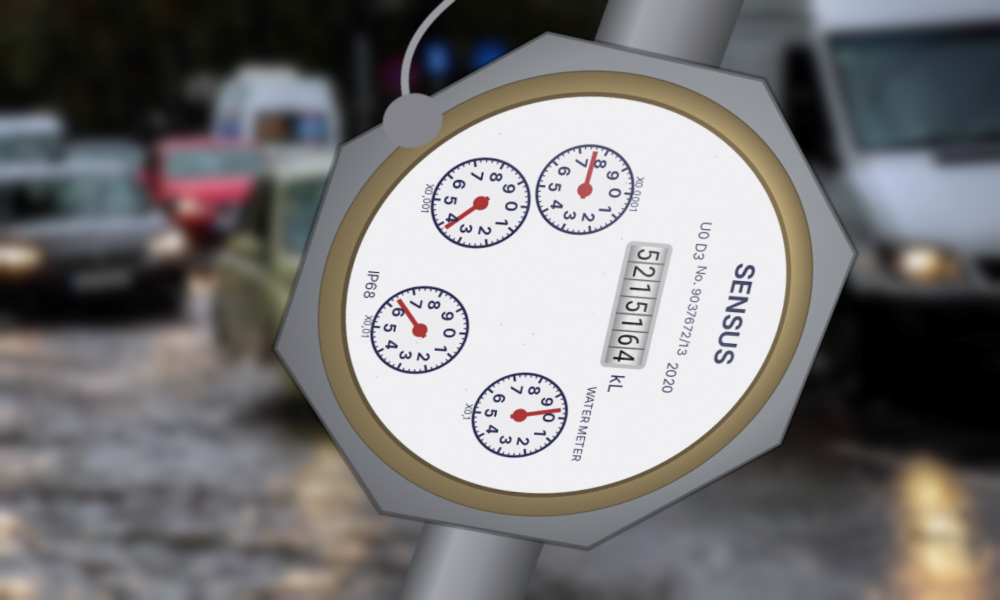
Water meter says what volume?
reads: 5215163.9637 kL
